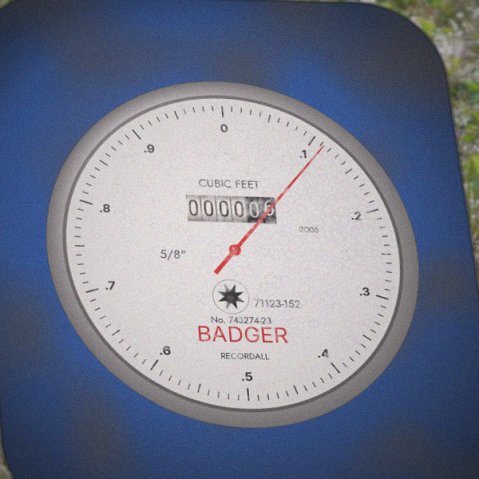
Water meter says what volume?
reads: 6.11 ft³
